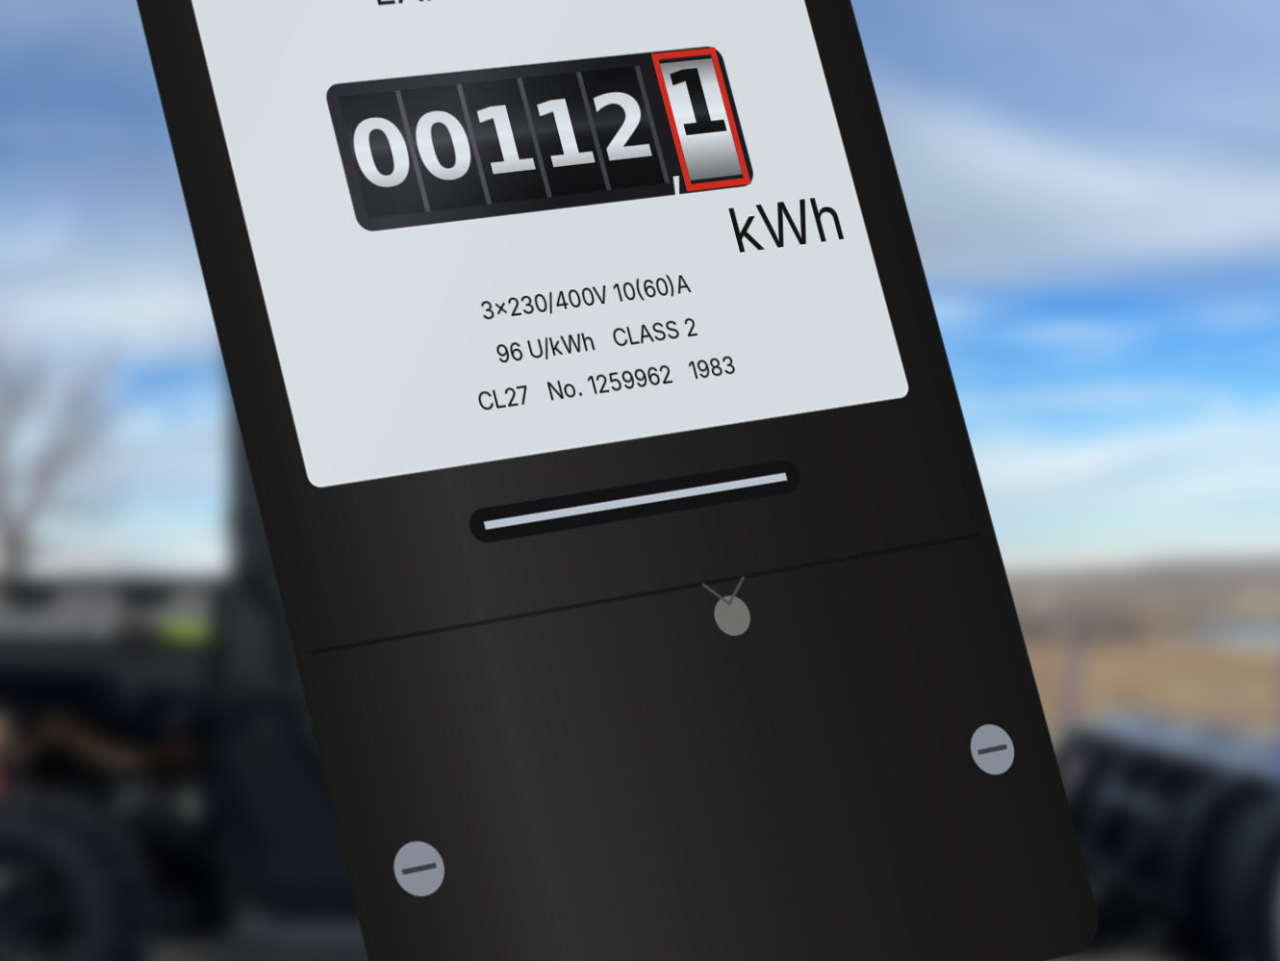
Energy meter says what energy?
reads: 112.1 kWh
